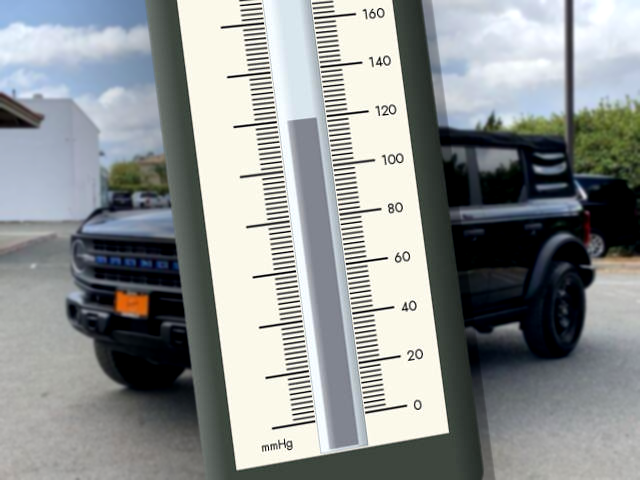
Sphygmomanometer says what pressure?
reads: 120 mmHg
